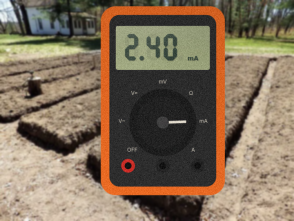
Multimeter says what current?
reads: 2.40 mA
